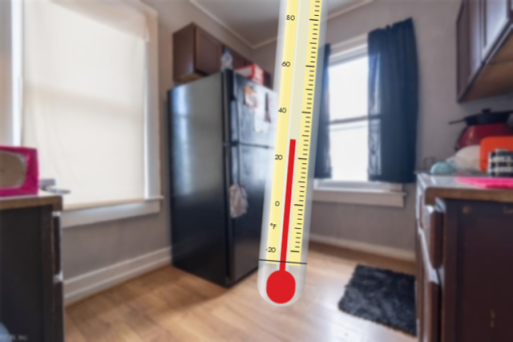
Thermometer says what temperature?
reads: 28 °F
